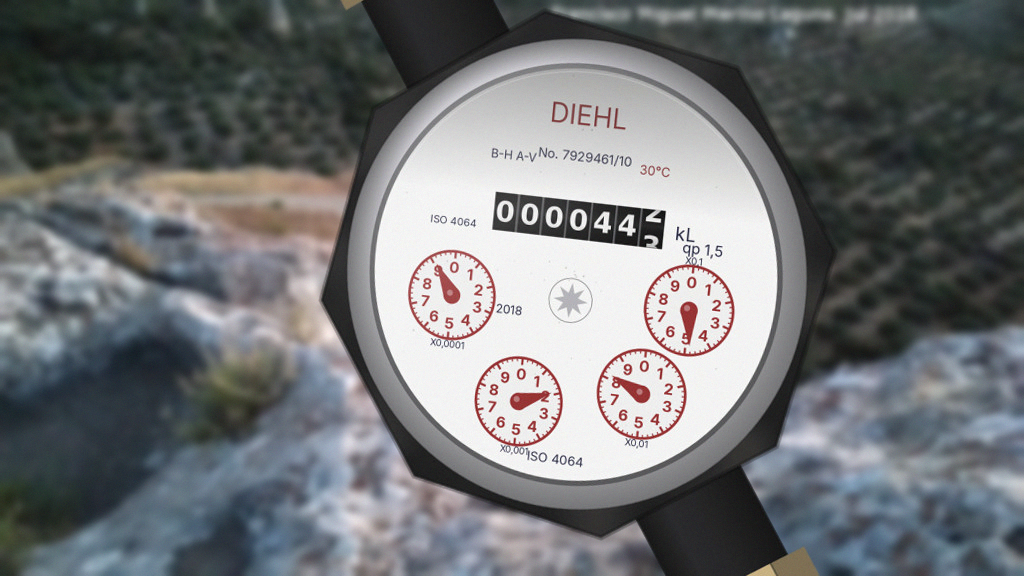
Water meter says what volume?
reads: 442.4819 kL
